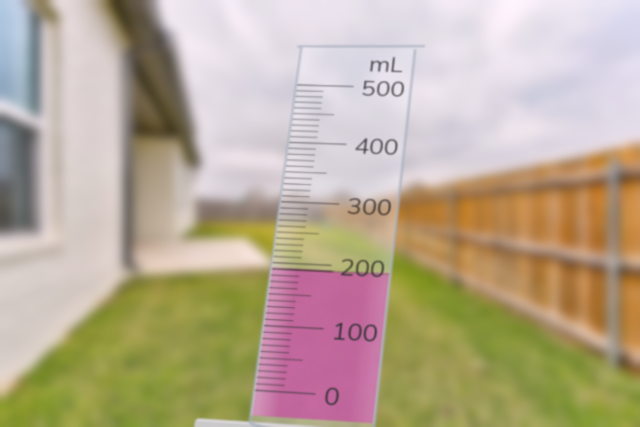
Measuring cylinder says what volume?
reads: 190 mL
